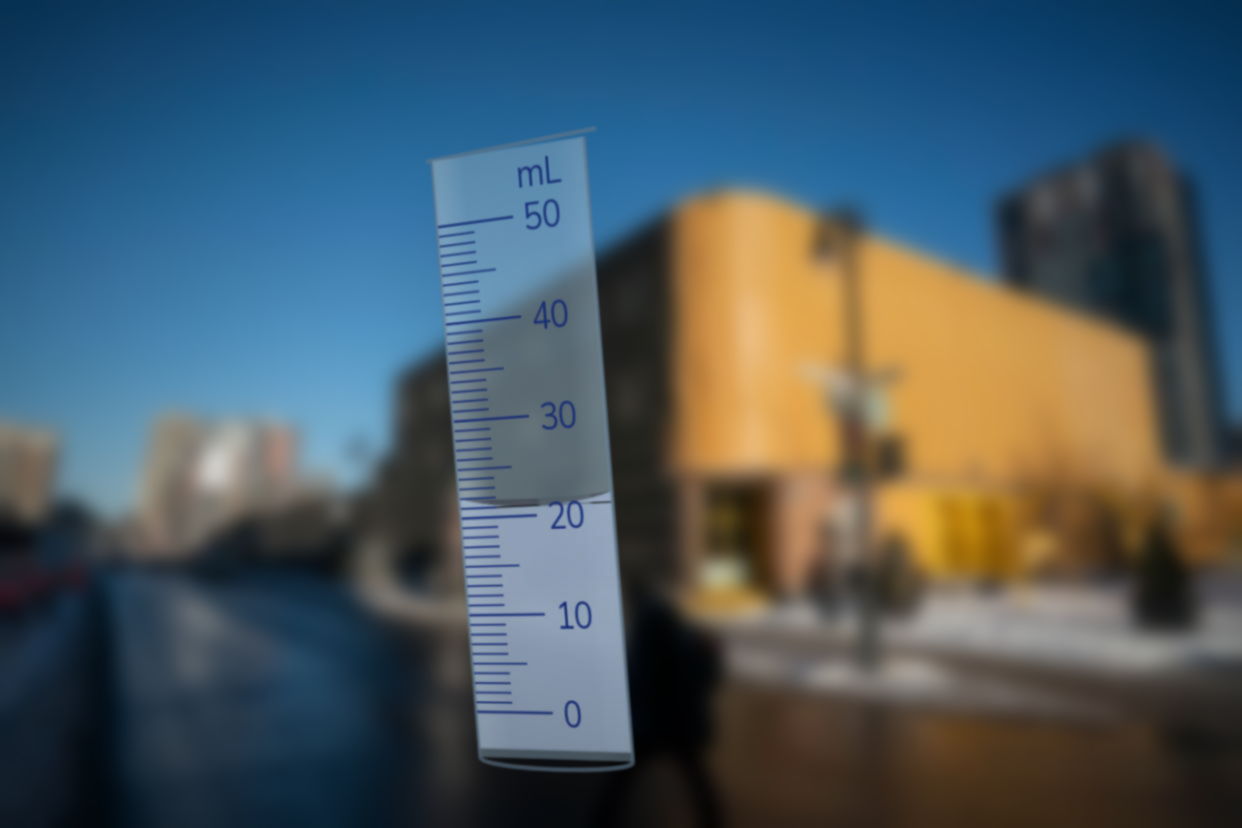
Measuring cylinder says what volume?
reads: 21 mL
